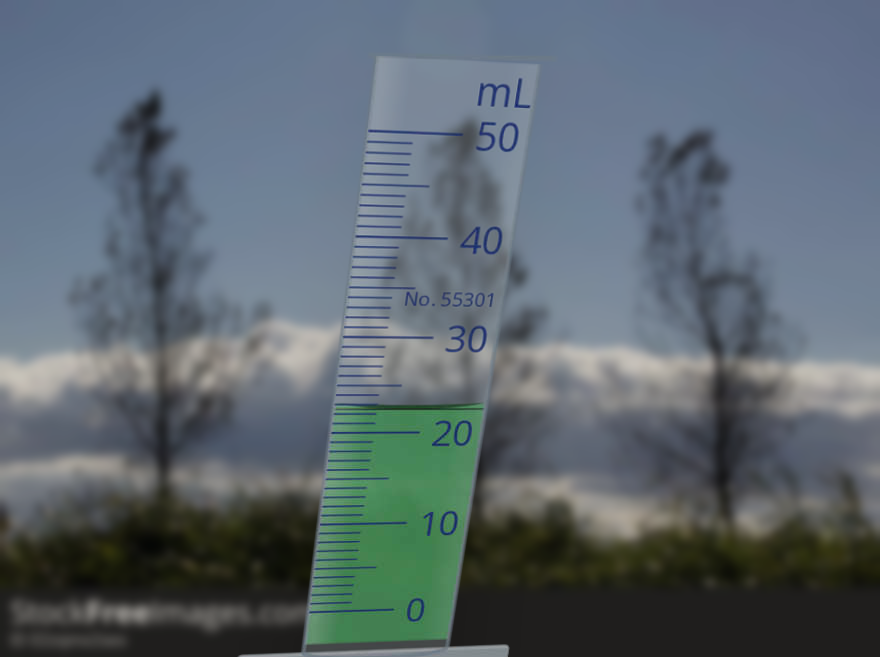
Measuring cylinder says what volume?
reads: 22.5 mL
